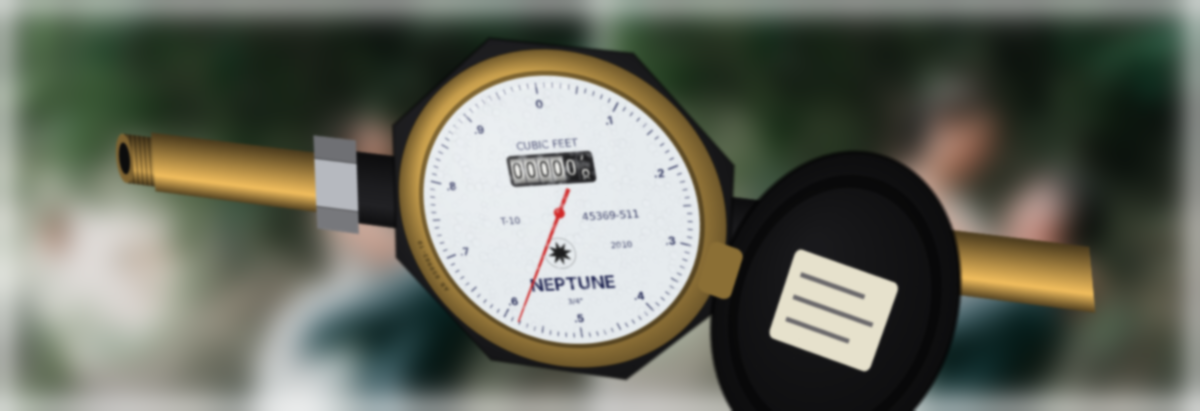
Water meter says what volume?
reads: 7.58 ft³
